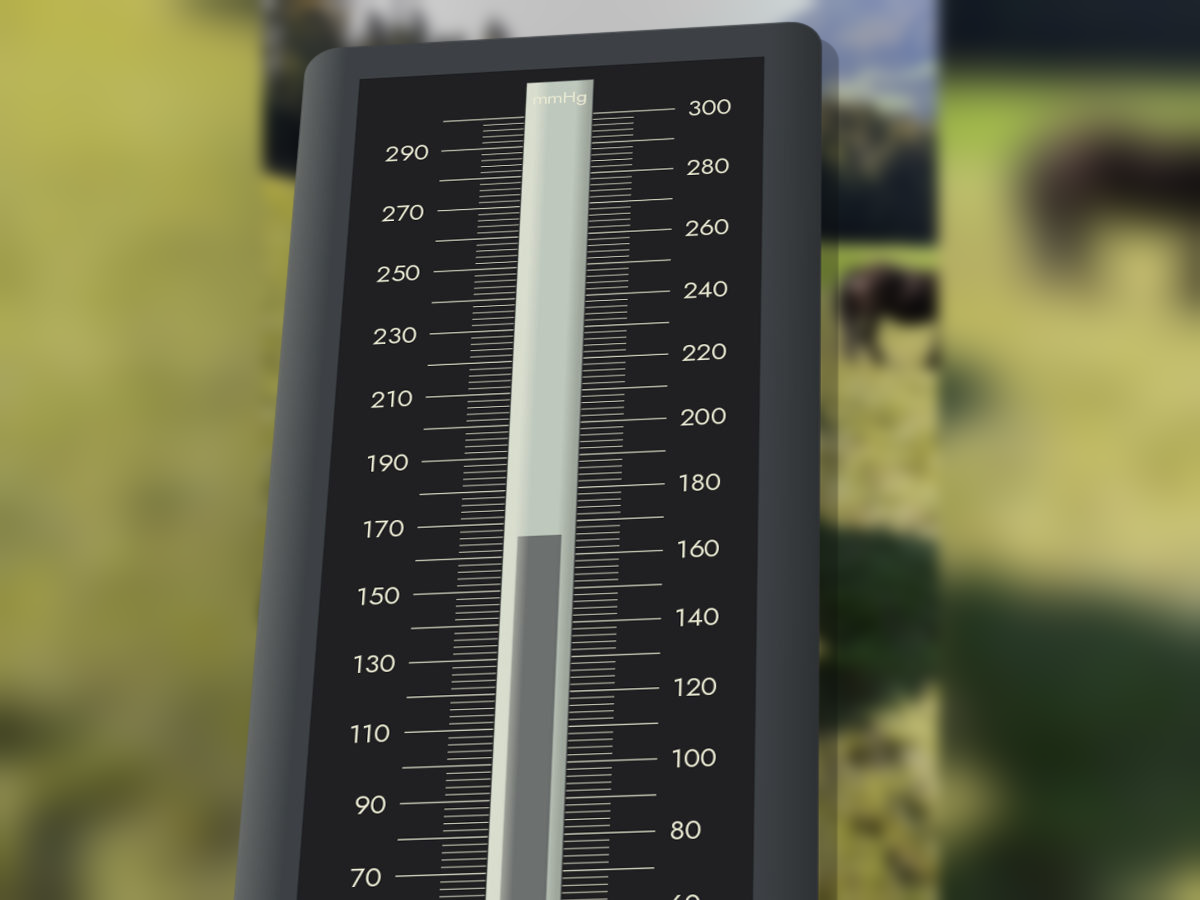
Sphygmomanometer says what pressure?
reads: 166 mmHg
